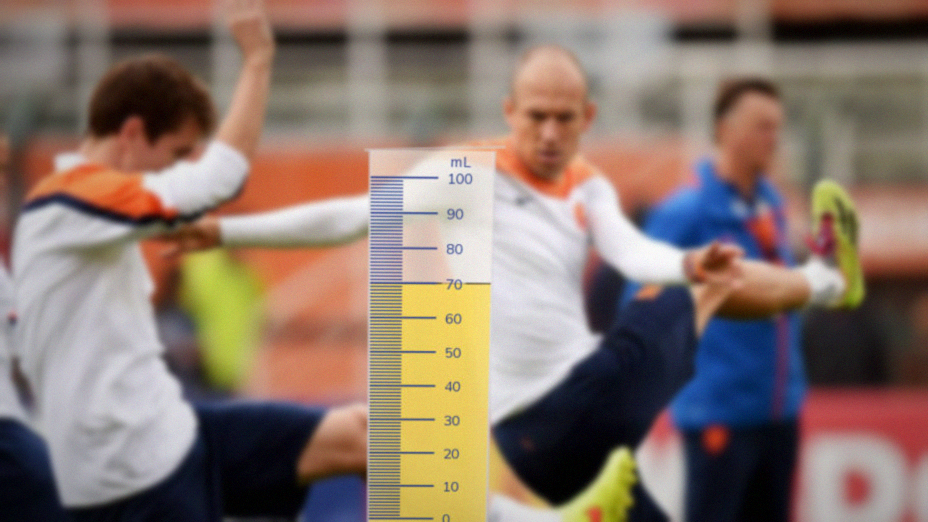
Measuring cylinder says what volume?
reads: 70 mL
